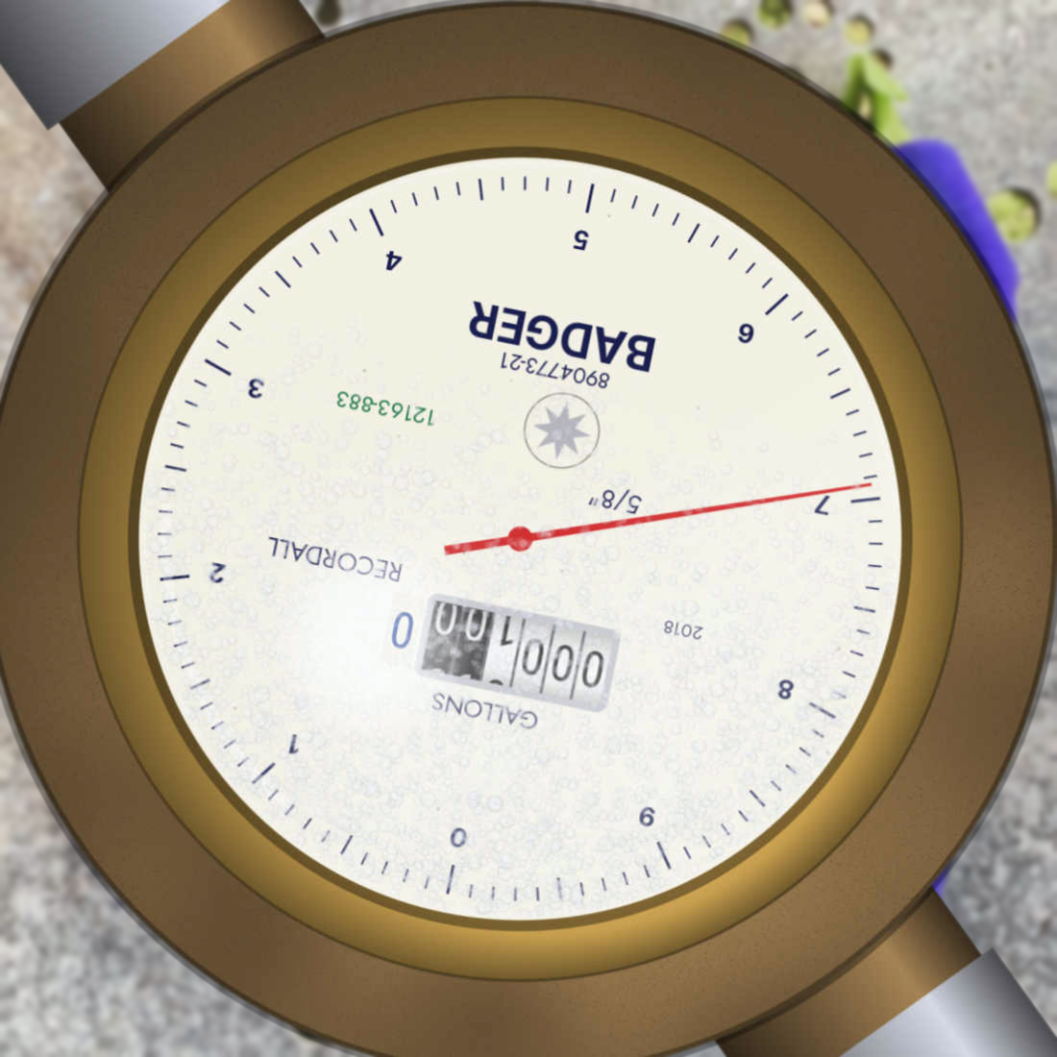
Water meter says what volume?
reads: 996.9 gal
